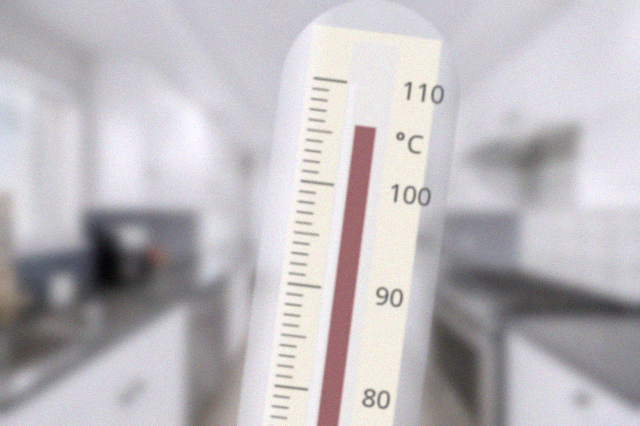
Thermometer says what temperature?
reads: 106 °C
